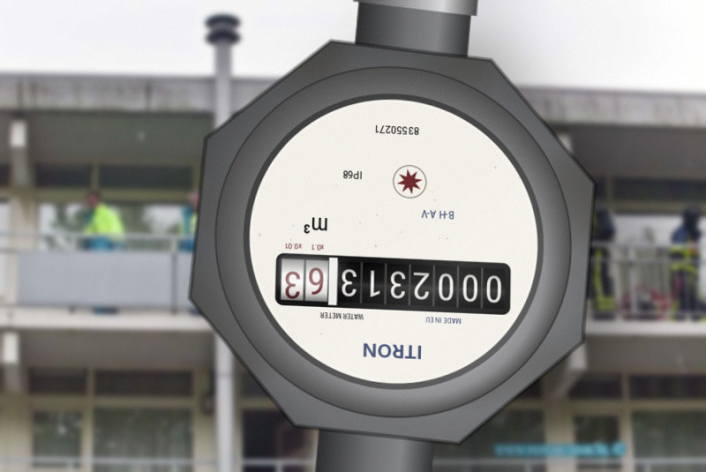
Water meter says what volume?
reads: 2313.63 m³
